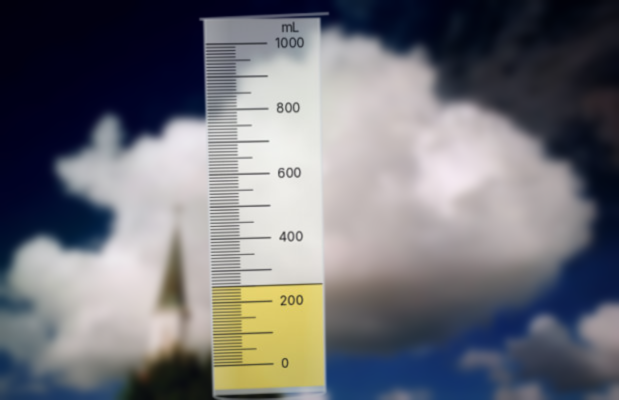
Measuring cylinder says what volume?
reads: 250 mL
